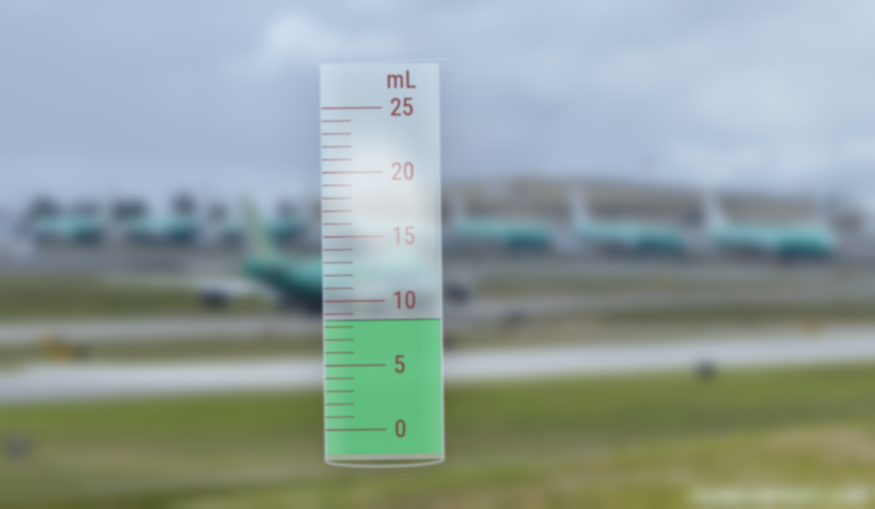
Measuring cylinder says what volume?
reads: 8.5 mL
